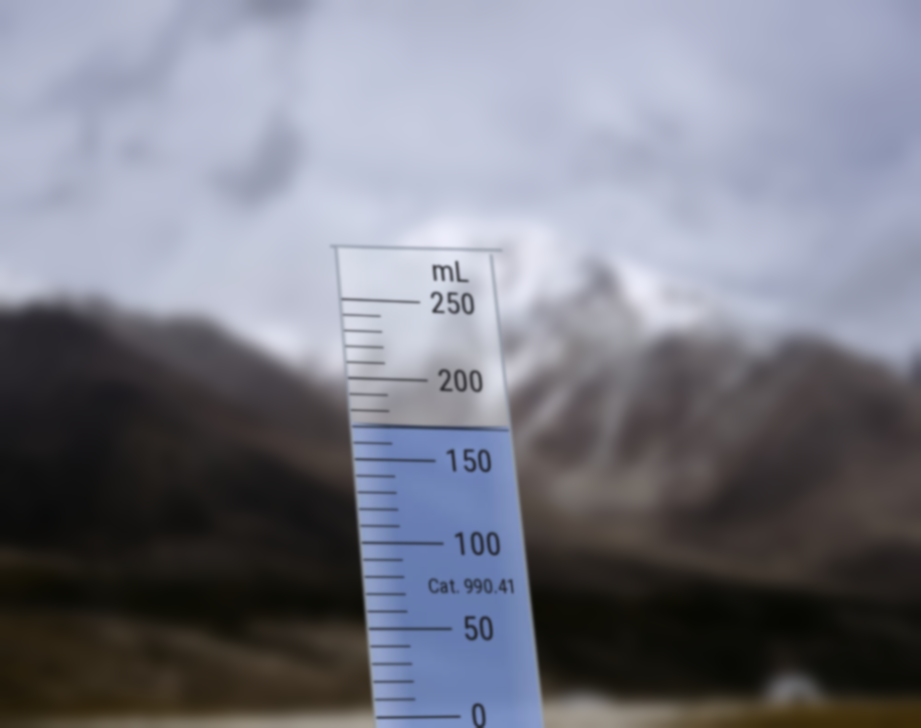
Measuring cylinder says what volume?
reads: 170 mL
